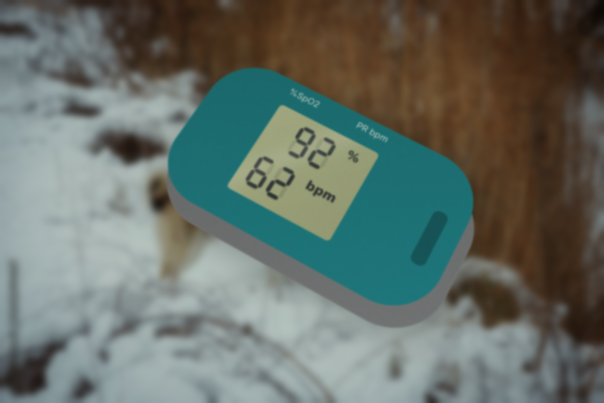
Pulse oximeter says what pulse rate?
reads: 62 bpm
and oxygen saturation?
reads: 92 %
